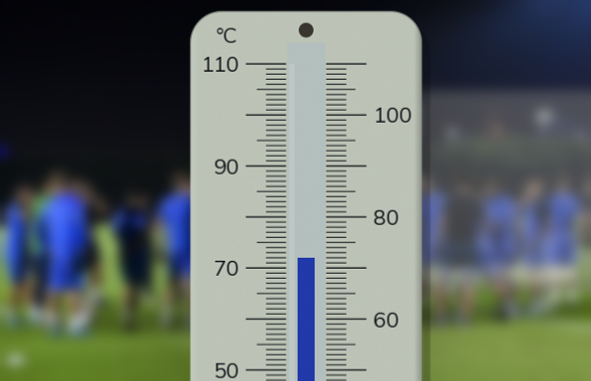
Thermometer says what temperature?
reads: 72 °C
